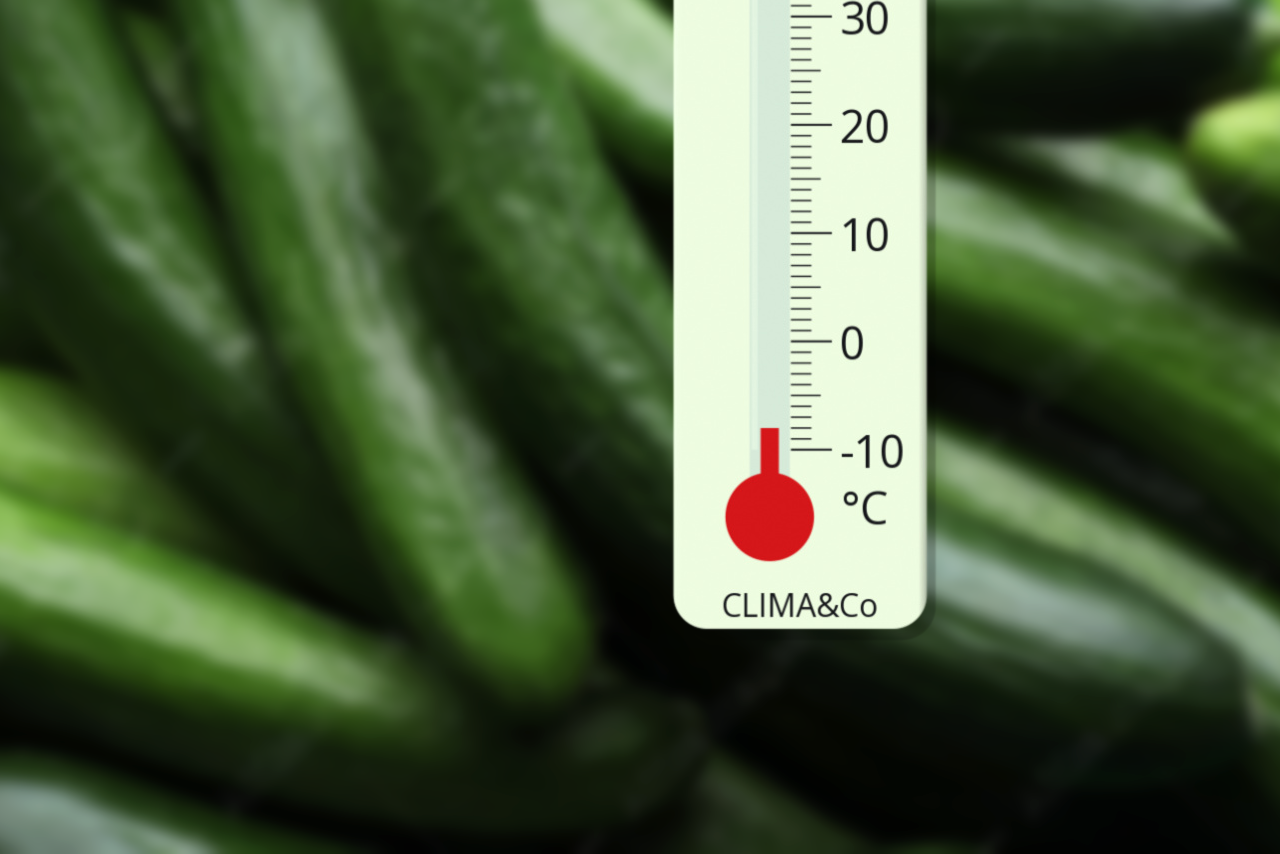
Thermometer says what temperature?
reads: -8 °C
